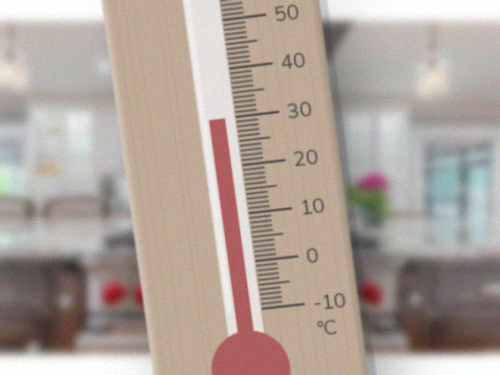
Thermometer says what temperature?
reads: 30 °C
